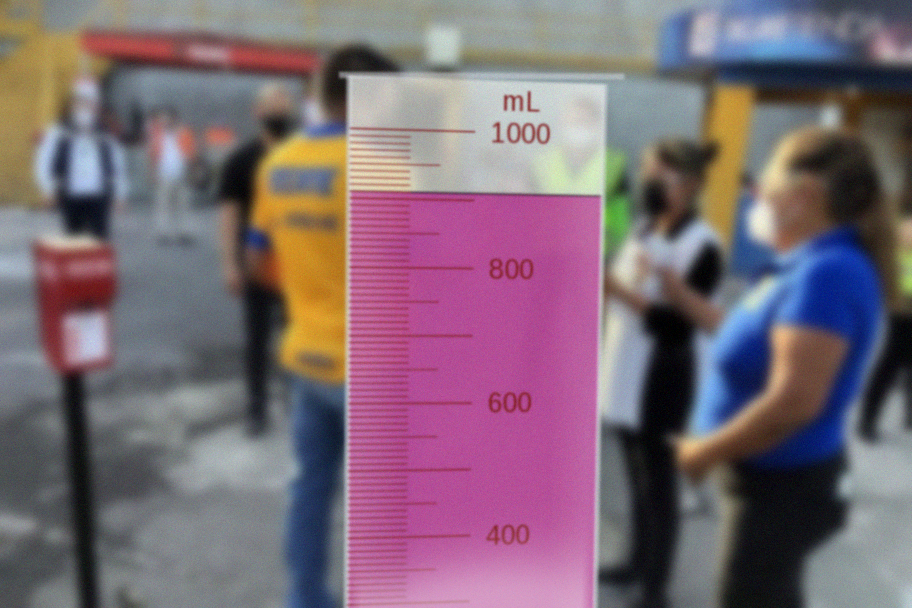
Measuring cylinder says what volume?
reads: 910 mL
